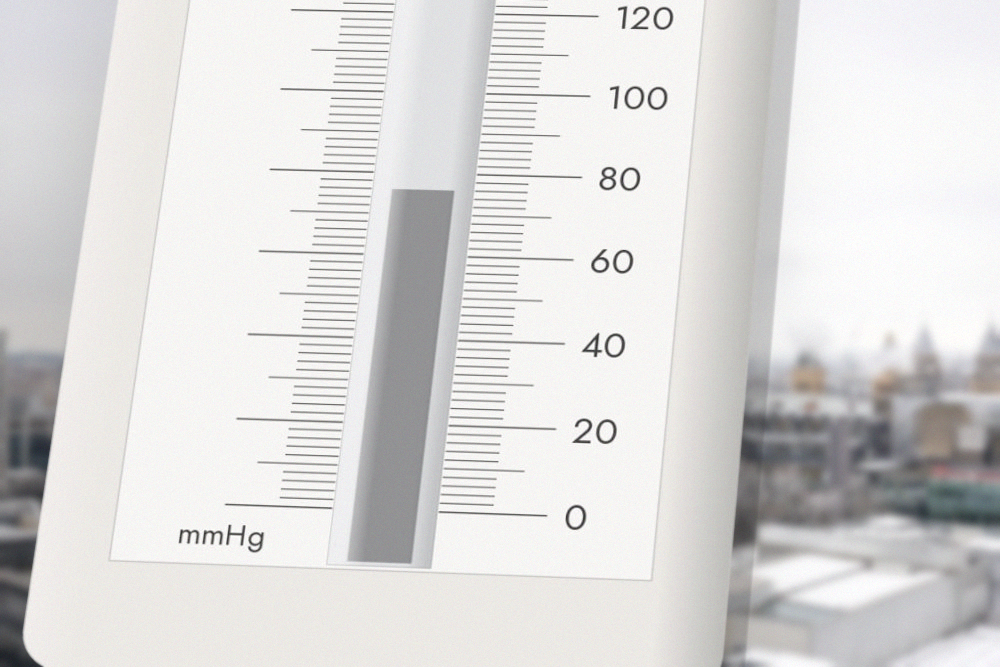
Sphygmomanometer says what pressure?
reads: 76 mmHg
